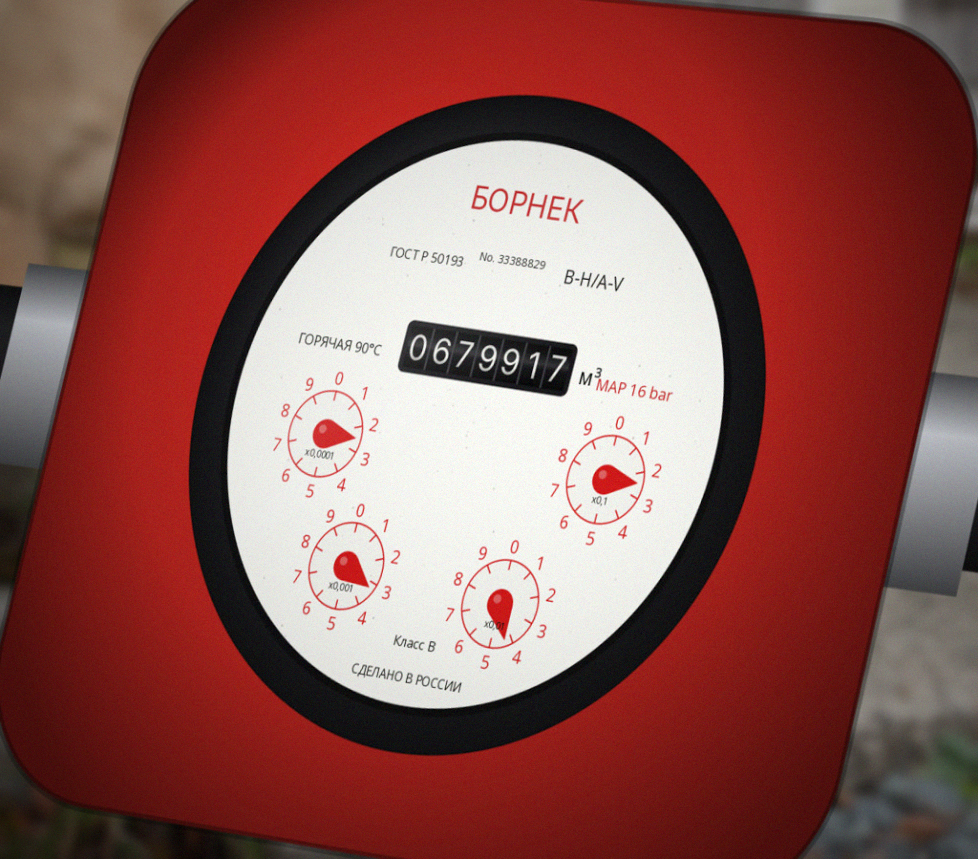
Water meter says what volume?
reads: 679917.2432 m³
